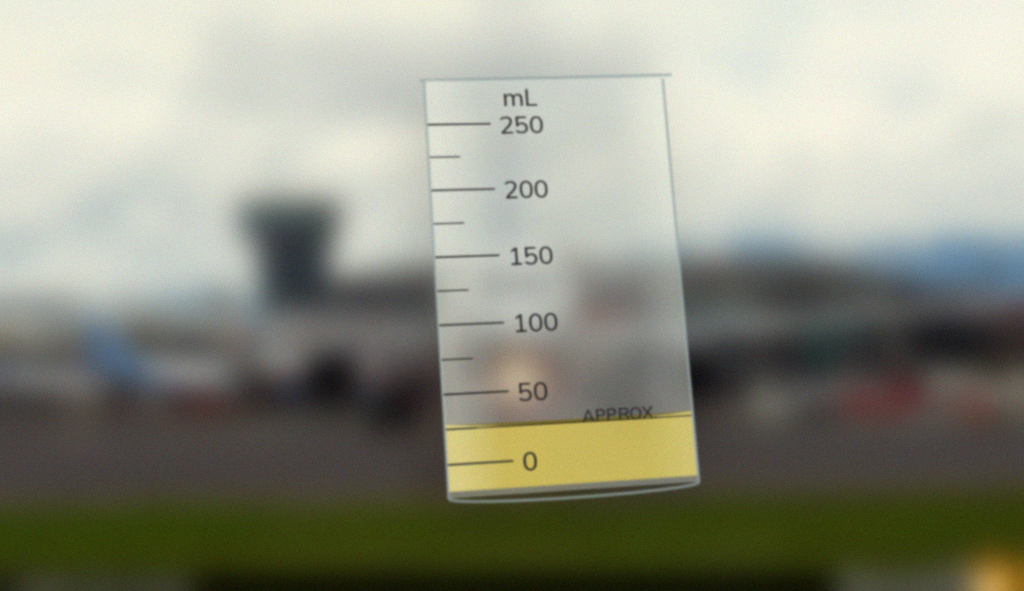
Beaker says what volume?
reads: 25 mL
